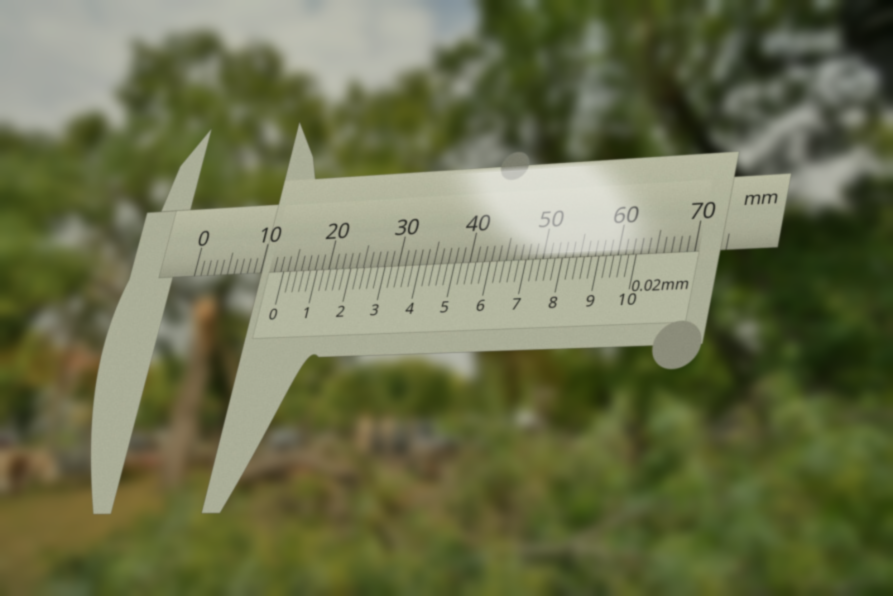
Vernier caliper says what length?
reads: 13.4 mm
